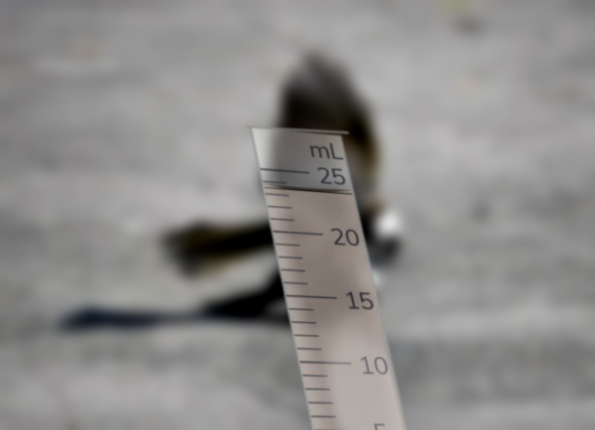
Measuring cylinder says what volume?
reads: 23.5 mL
